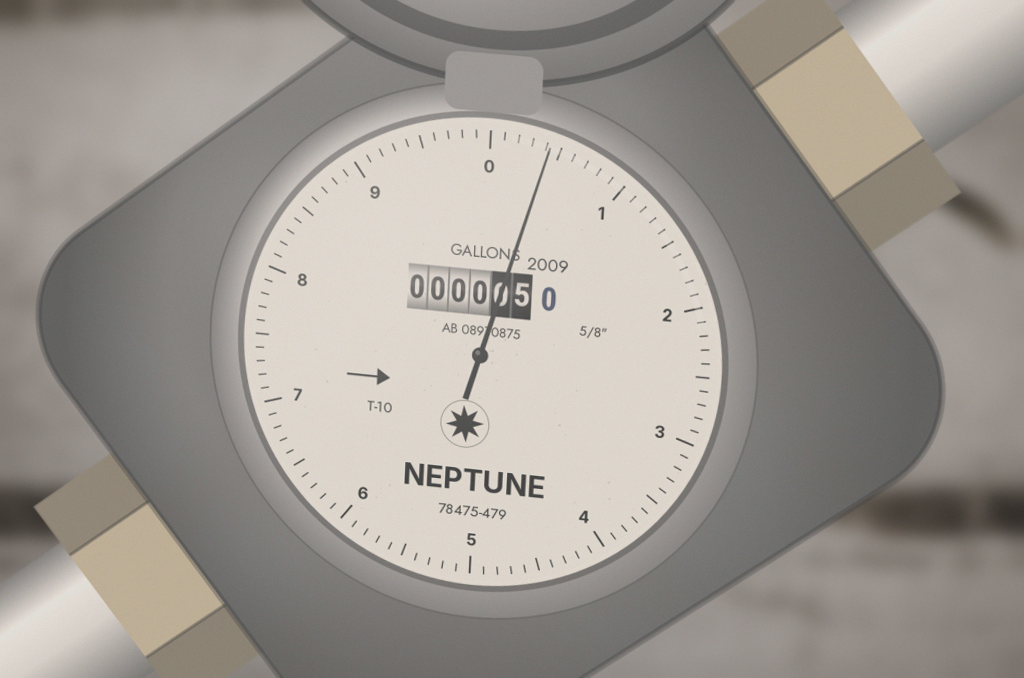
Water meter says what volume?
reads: 50.4 gal
